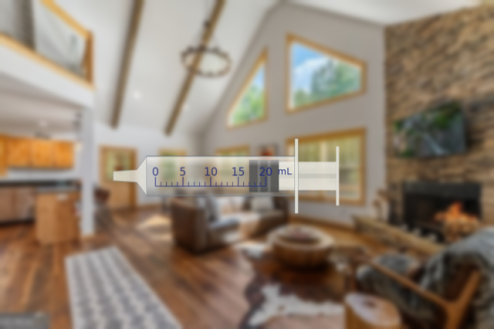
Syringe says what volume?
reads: 17 mL
